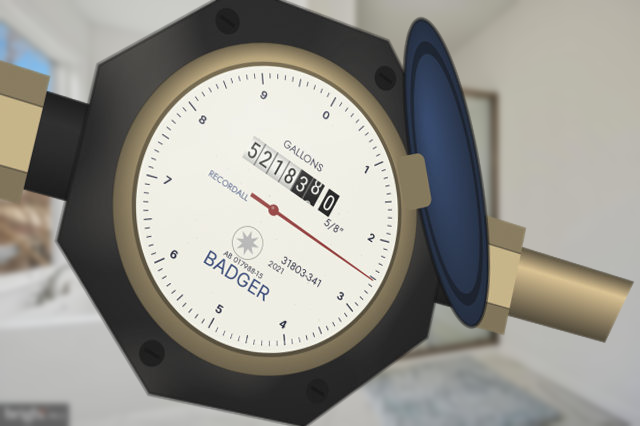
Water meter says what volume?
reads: 5218382.5 gal
